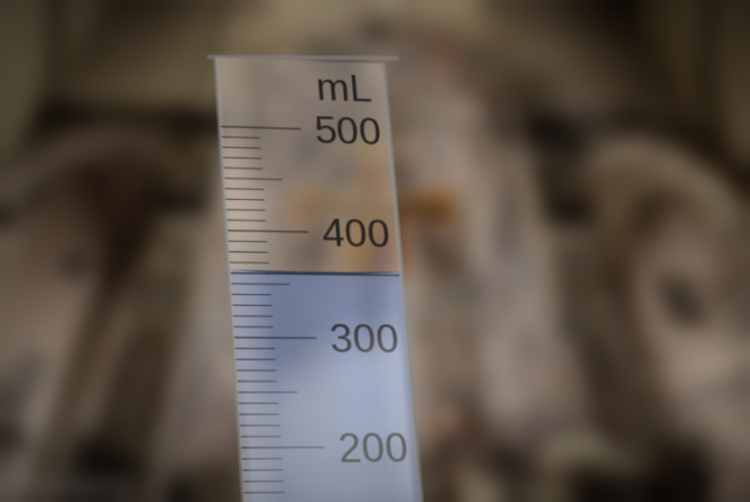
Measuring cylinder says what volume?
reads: 360 mL
